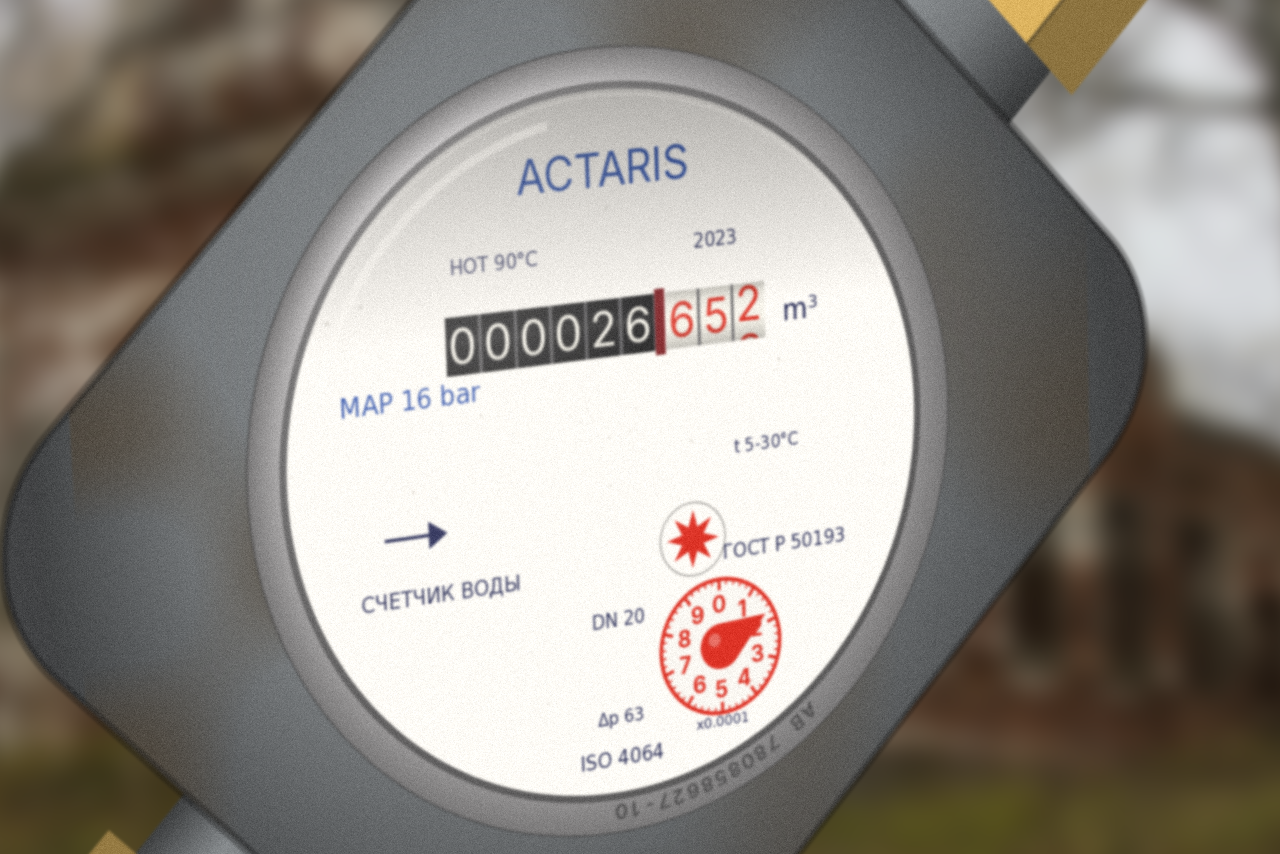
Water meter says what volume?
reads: 26.6521 m³
